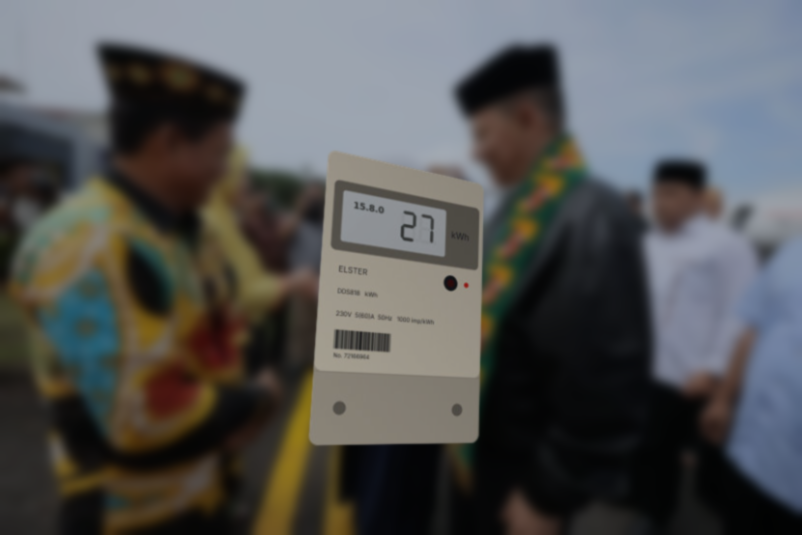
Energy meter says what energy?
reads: 27 kWh
